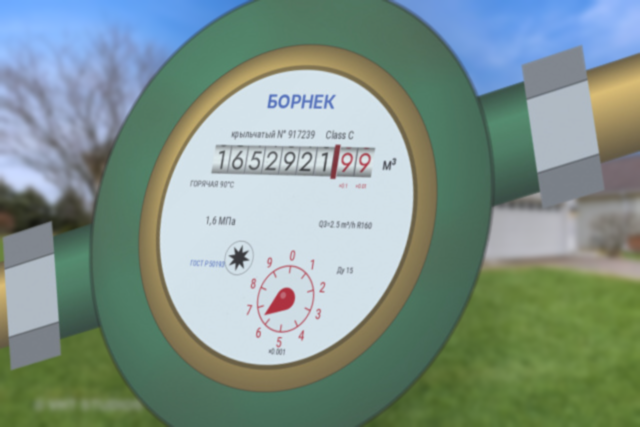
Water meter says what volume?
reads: 1652921.996 m³
